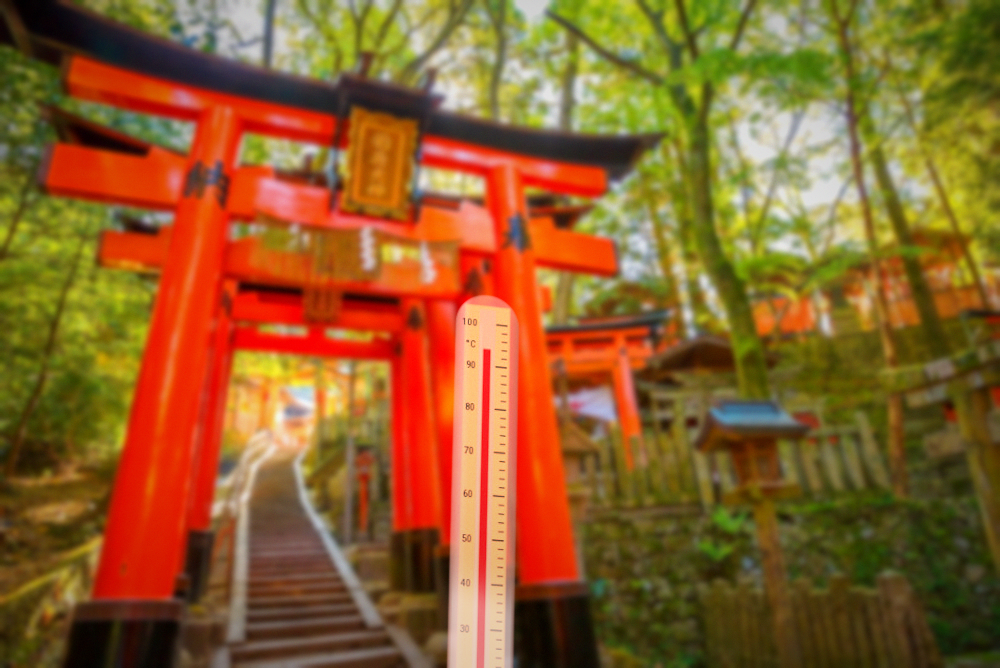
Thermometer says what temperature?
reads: 94 °C
